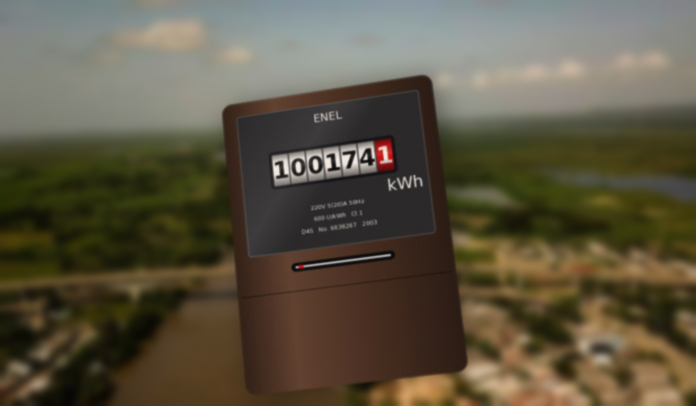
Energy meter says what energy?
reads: 100174.1 kWh
